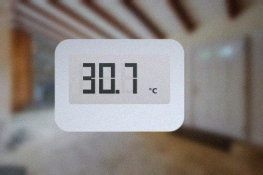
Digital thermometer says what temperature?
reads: 30.7 °C
